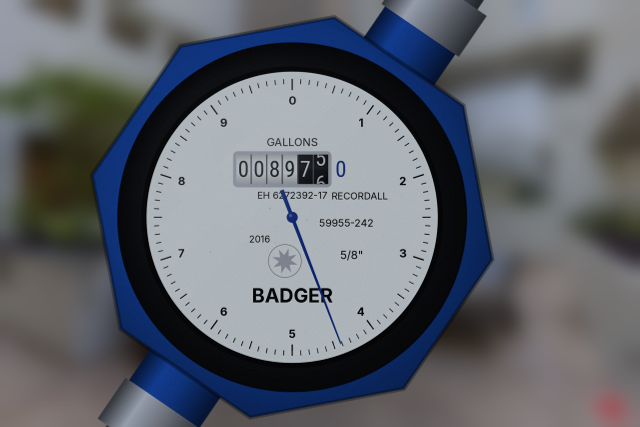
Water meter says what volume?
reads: 89754.4 gal
